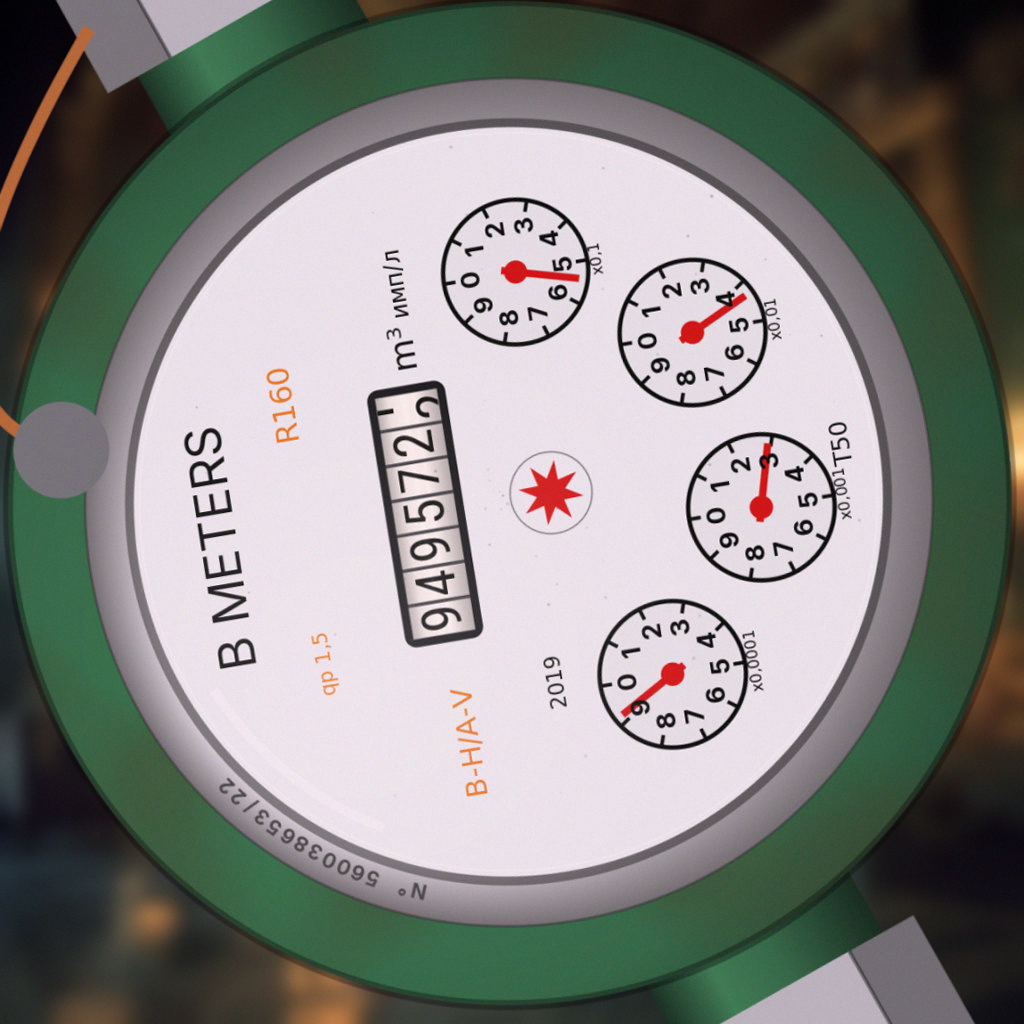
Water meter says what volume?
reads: 9495721.5429 m³
